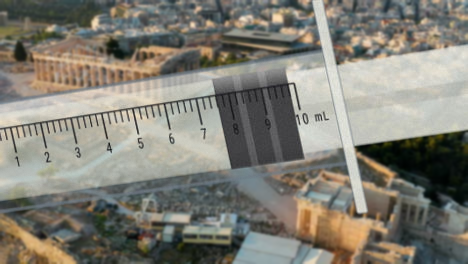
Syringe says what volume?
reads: 7.6 mL
